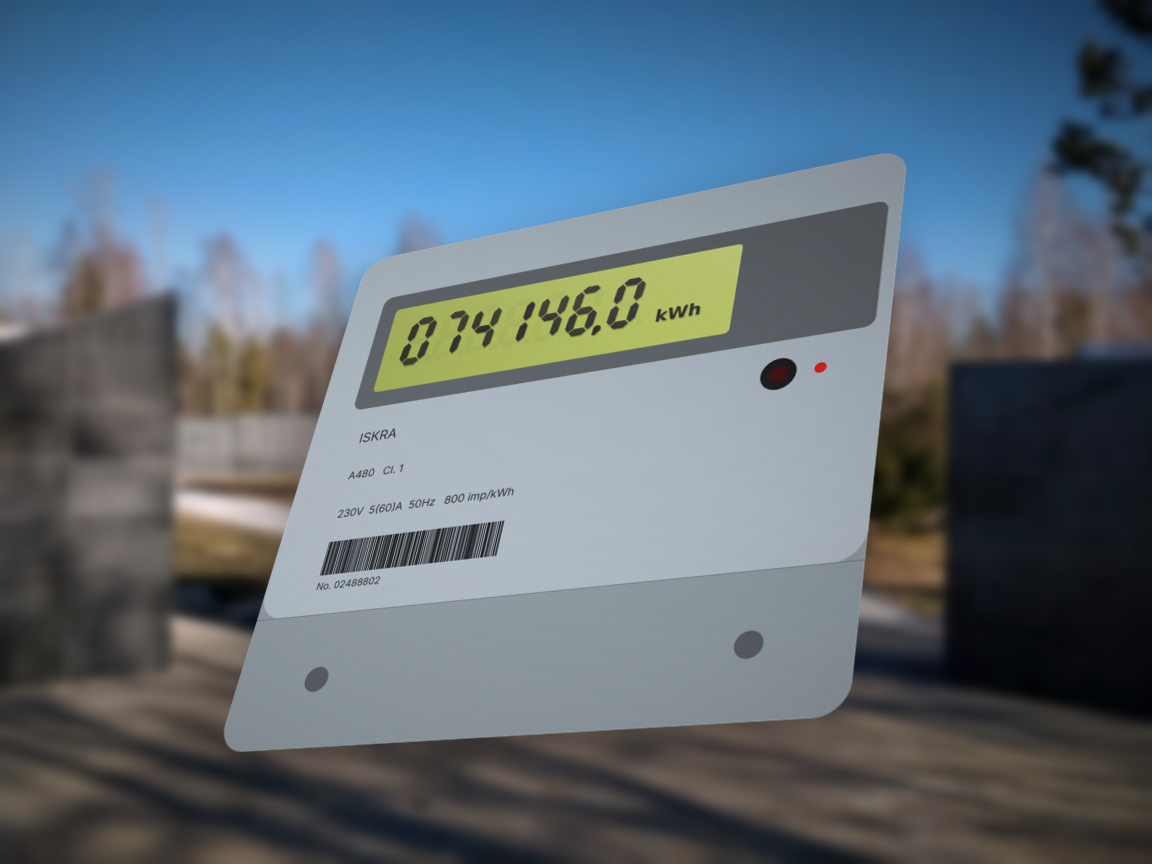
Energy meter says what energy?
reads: 74146.0 kWh
